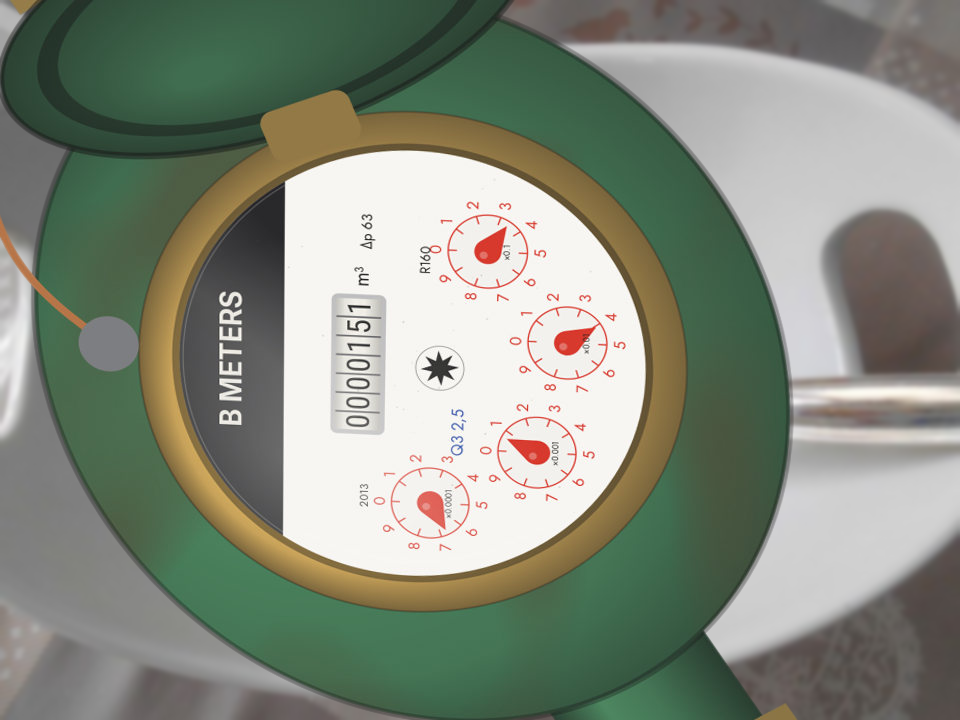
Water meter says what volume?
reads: 151.3406 m³
